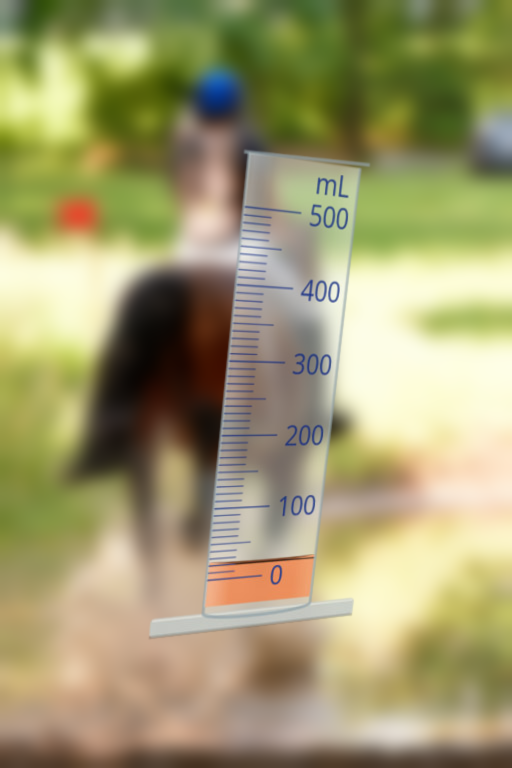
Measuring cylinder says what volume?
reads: 20 mL
